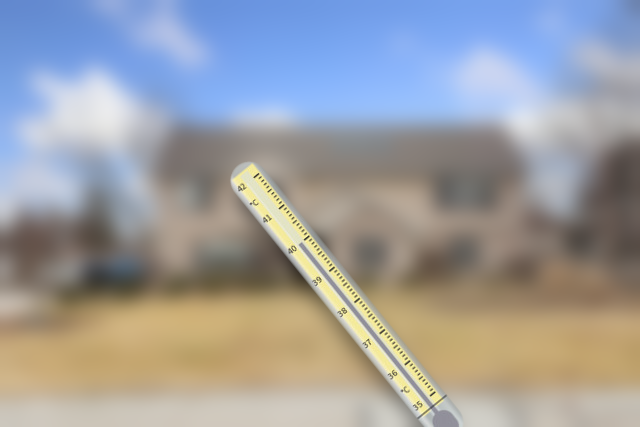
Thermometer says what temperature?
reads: 40 °C
